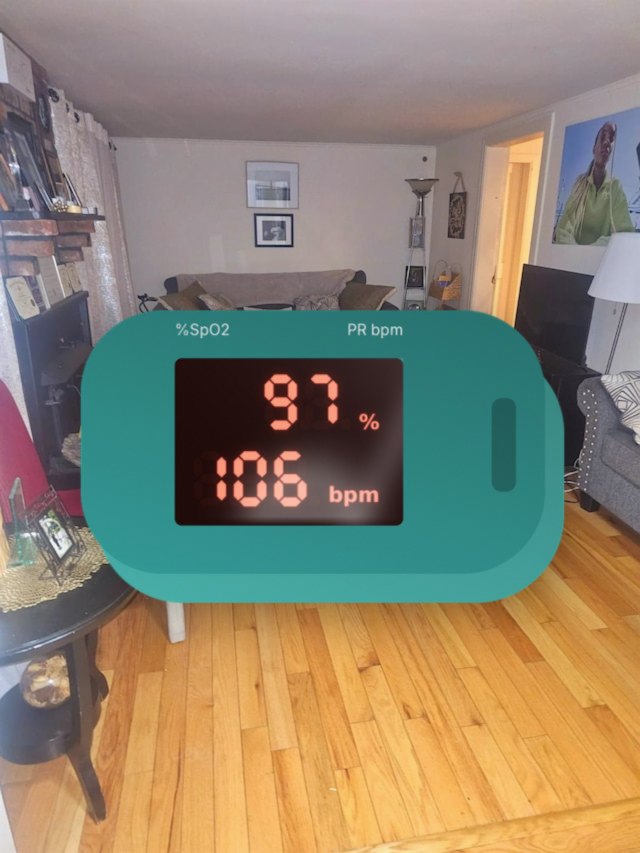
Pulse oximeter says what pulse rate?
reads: 106 bpm
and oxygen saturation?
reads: 97 %
